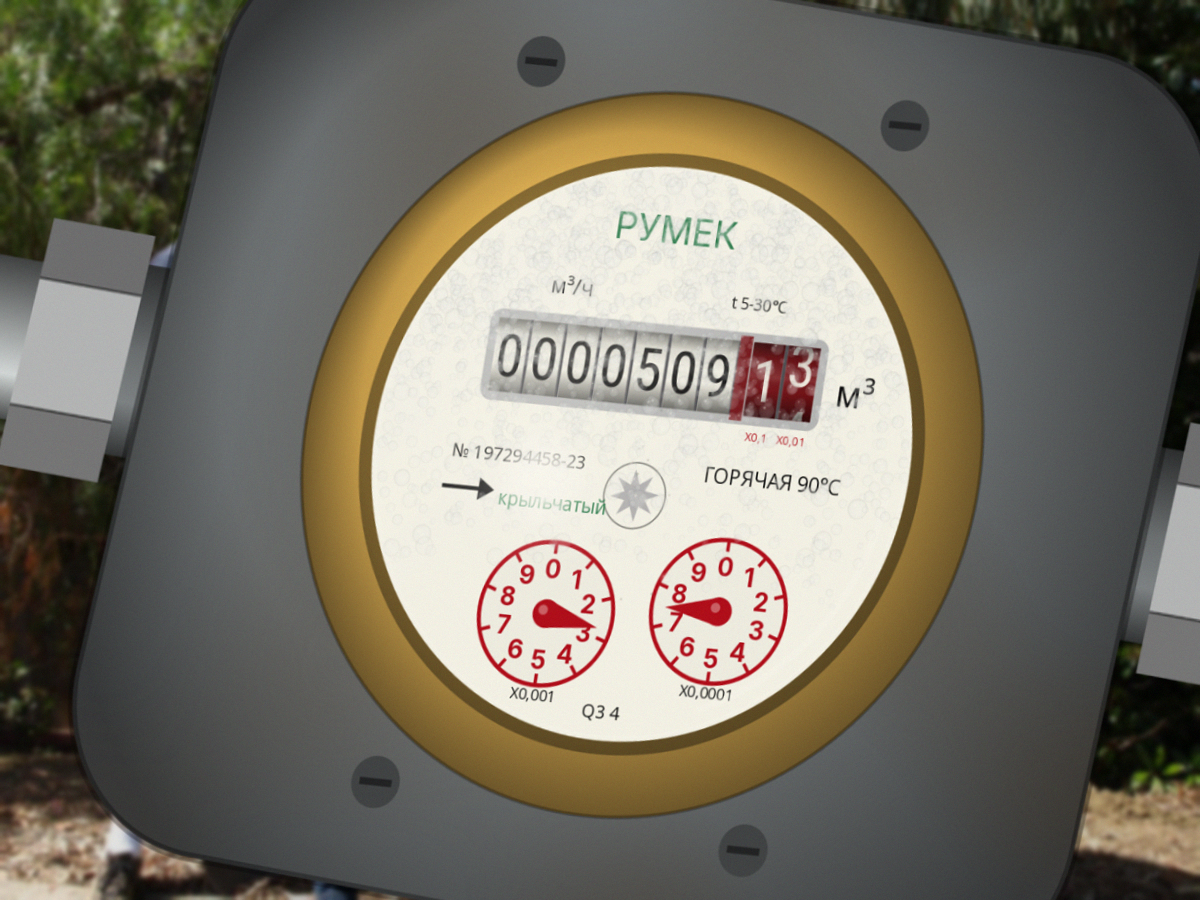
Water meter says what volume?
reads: 509.1327 m³
